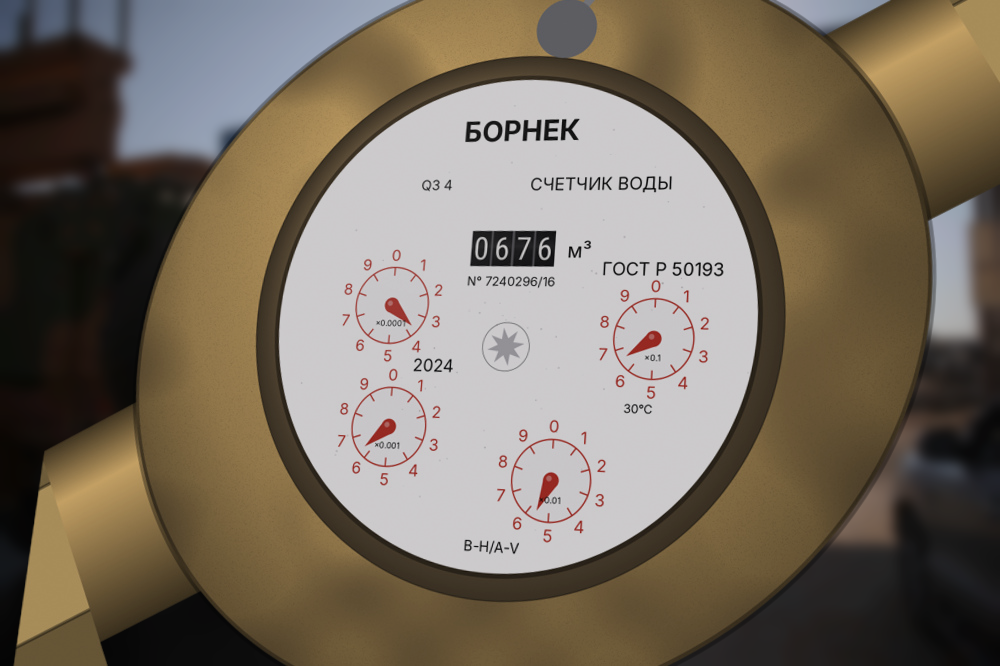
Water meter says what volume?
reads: 676.6563 m³
